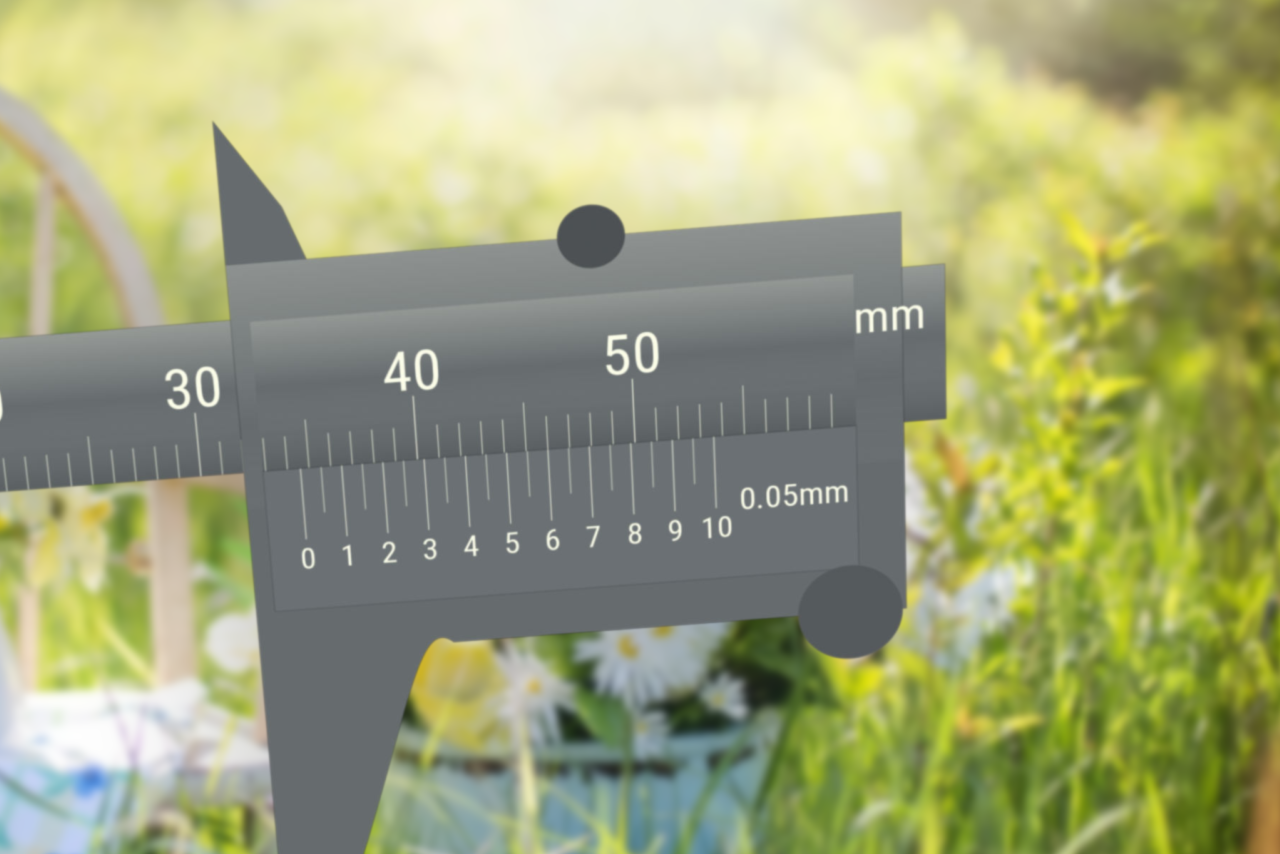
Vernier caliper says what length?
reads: 34.6 mm
